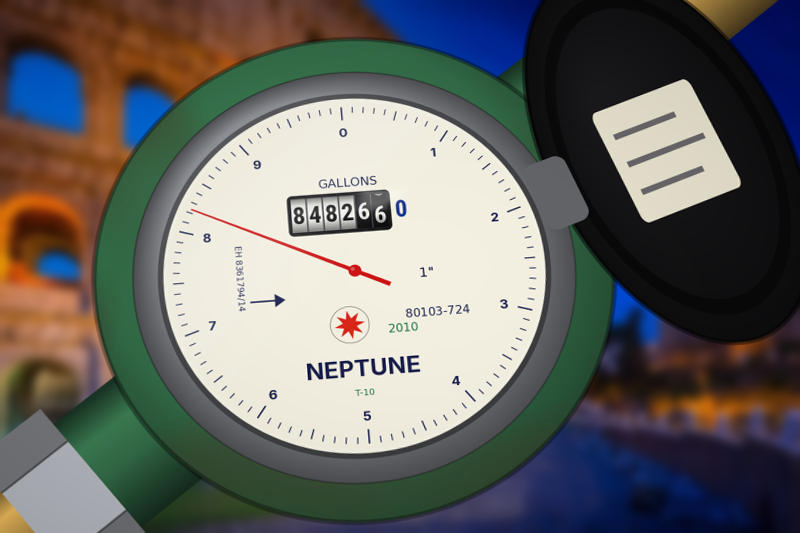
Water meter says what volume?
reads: 8482658.2 gal
